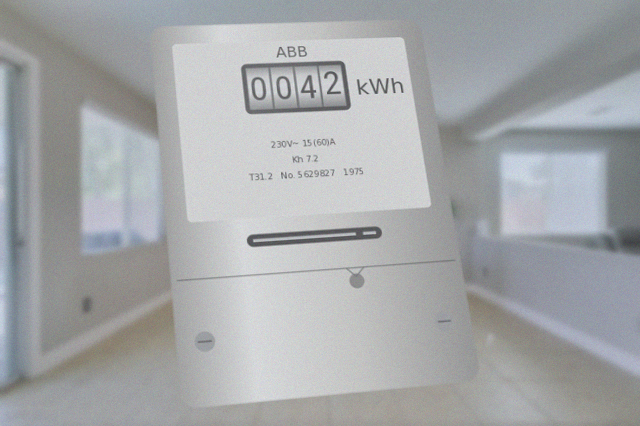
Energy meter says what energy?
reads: 42 kWh
